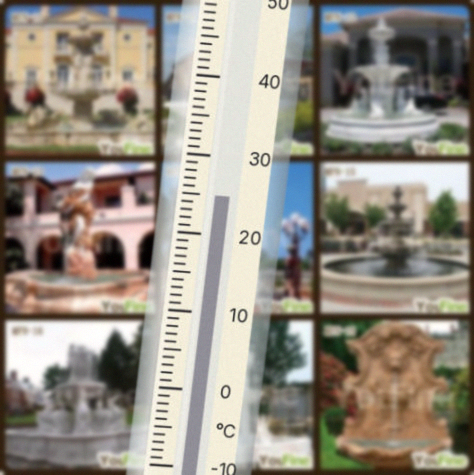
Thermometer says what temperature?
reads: 25 °C
